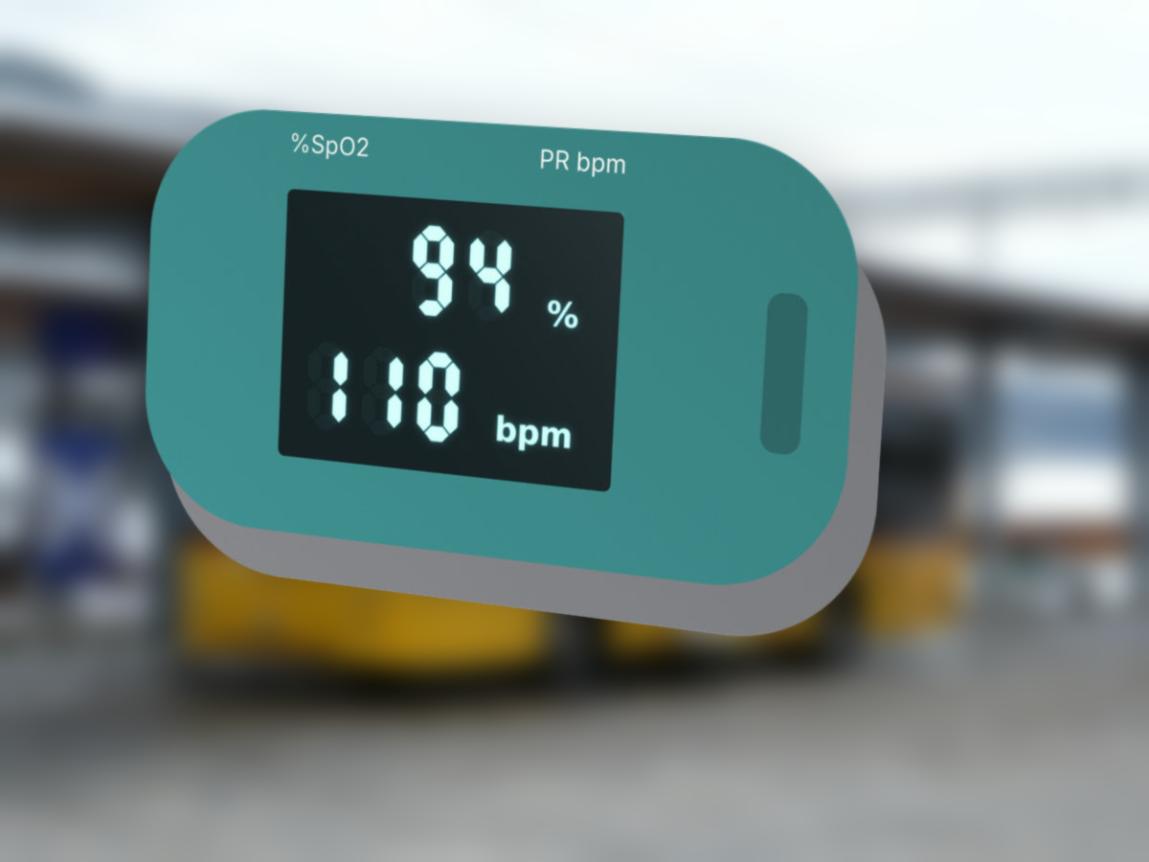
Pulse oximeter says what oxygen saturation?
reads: 94 %
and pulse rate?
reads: 110 bpm
